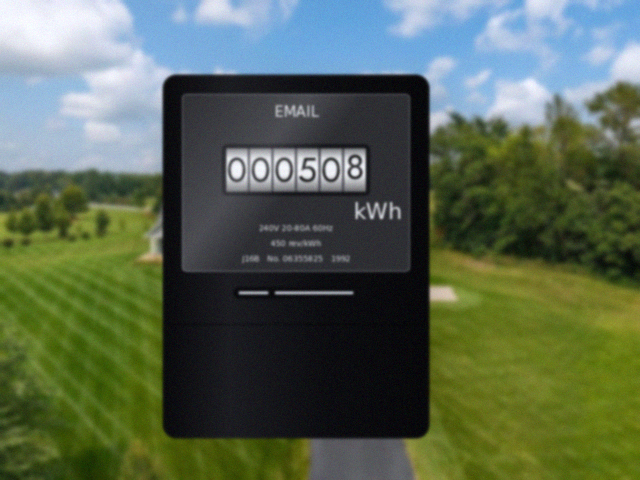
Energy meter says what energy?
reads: 508 kWh
